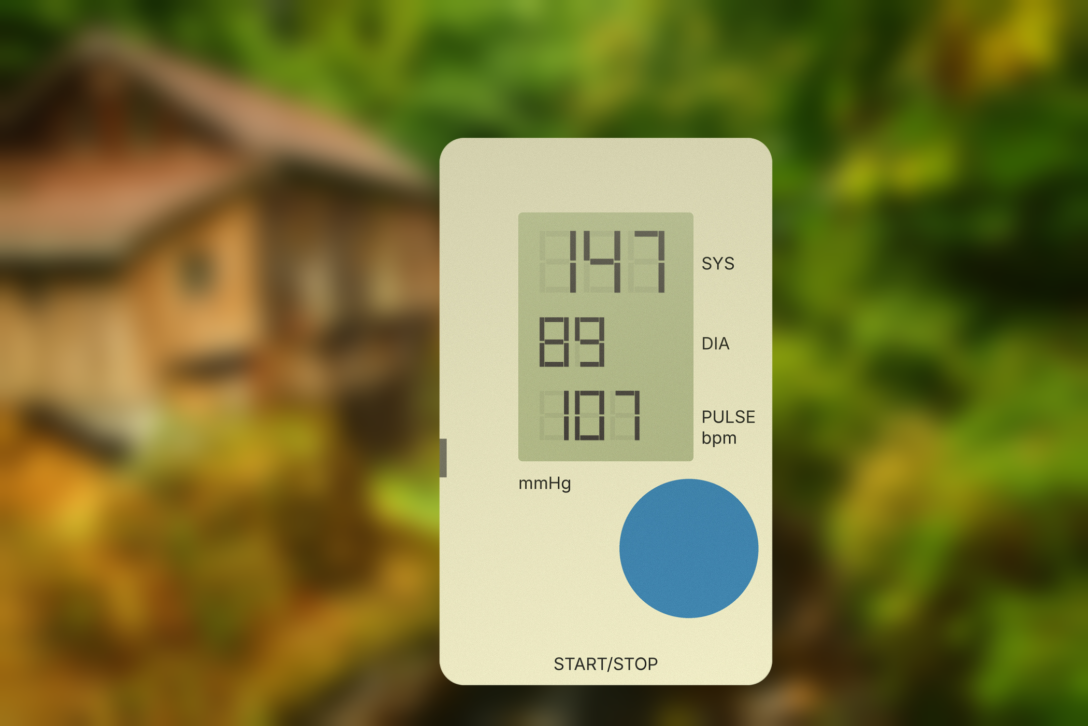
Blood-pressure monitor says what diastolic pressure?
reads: 89 mmHg
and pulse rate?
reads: 107 bpm
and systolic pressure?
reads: 147 mmHg
